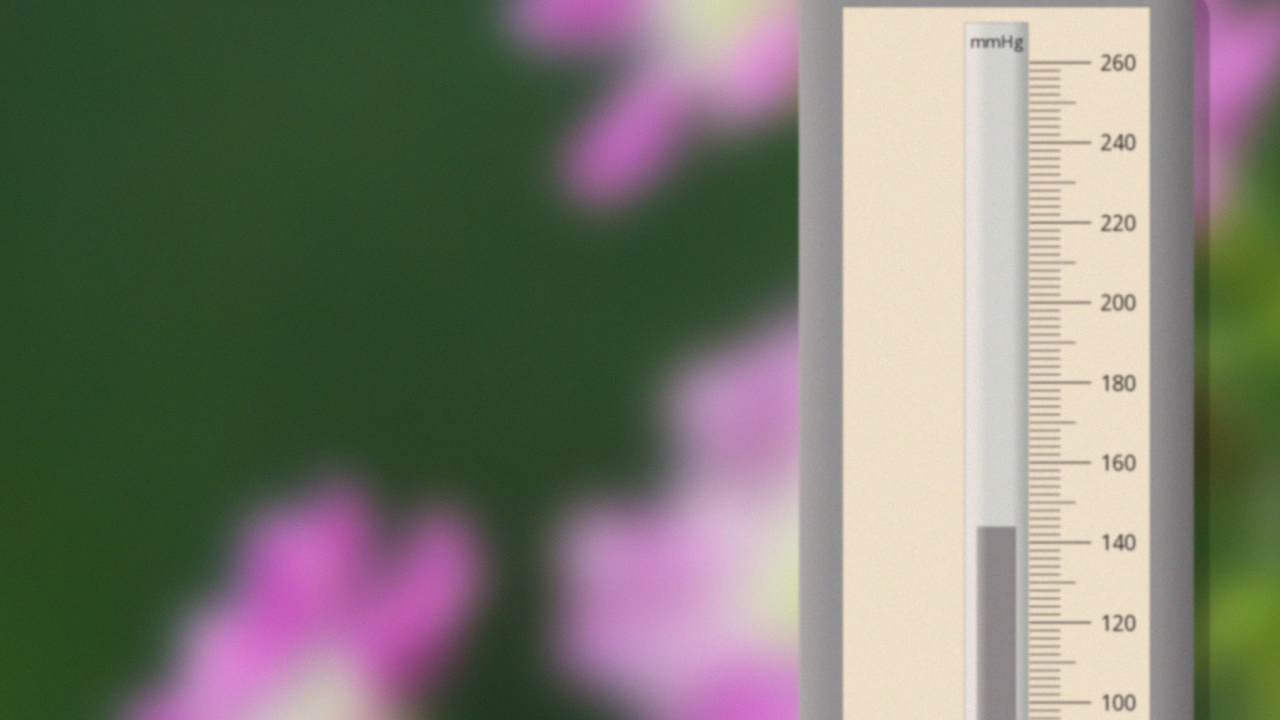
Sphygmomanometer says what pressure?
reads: 144 mmHg
